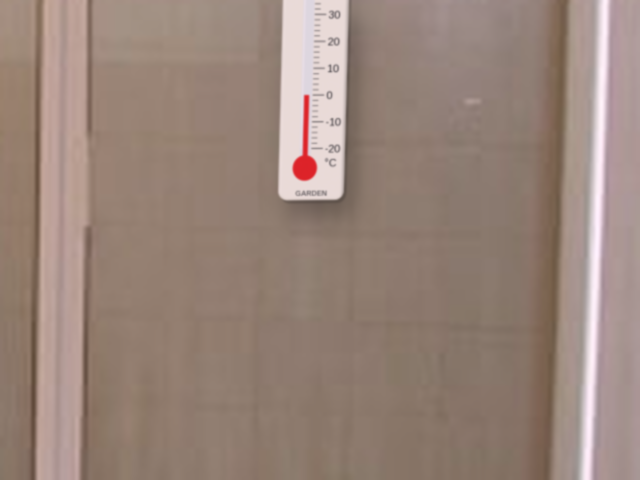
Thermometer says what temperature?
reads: 0 °C
